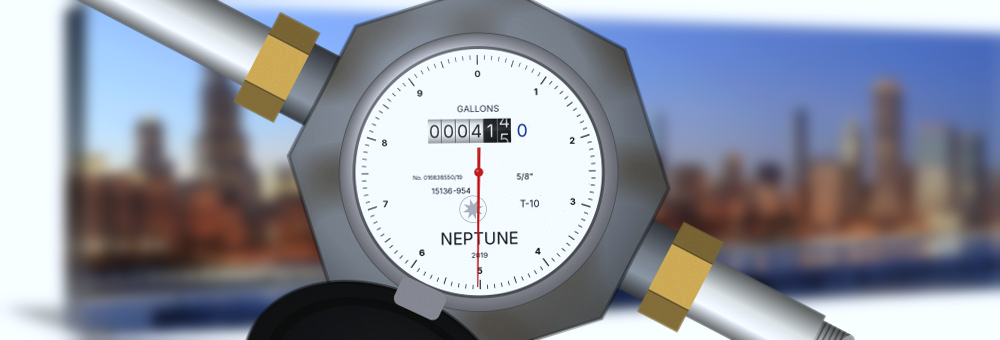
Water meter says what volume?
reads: 4145.0 gal
